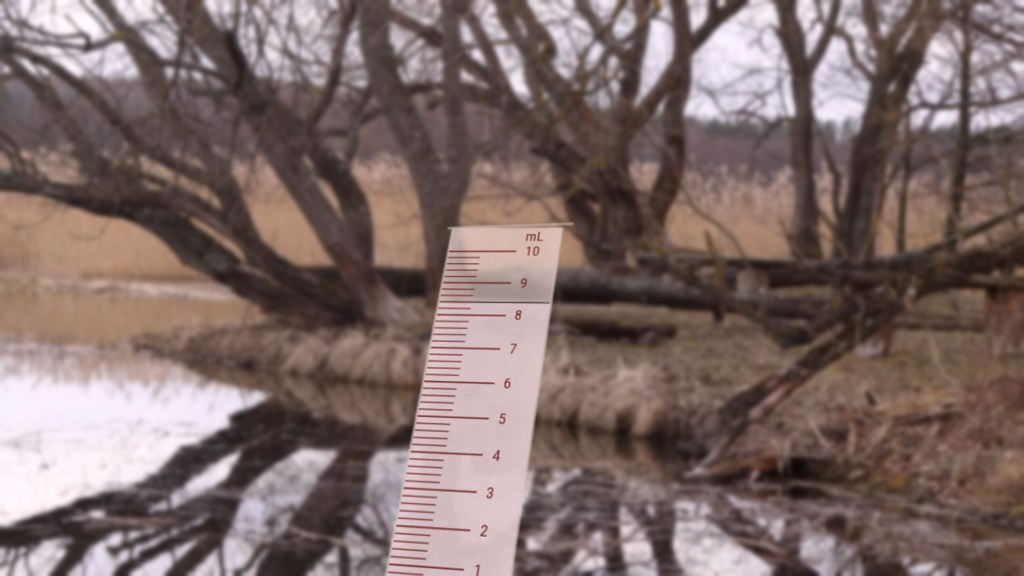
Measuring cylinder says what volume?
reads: 8.4 mL
